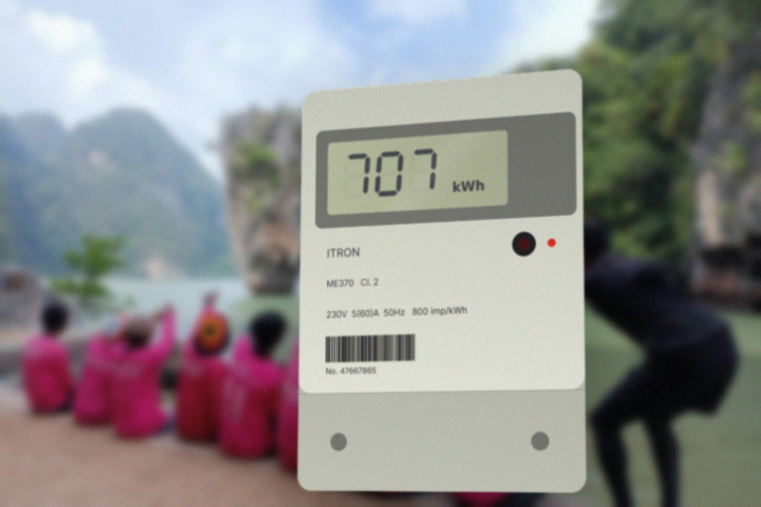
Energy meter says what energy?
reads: 707 kWh
